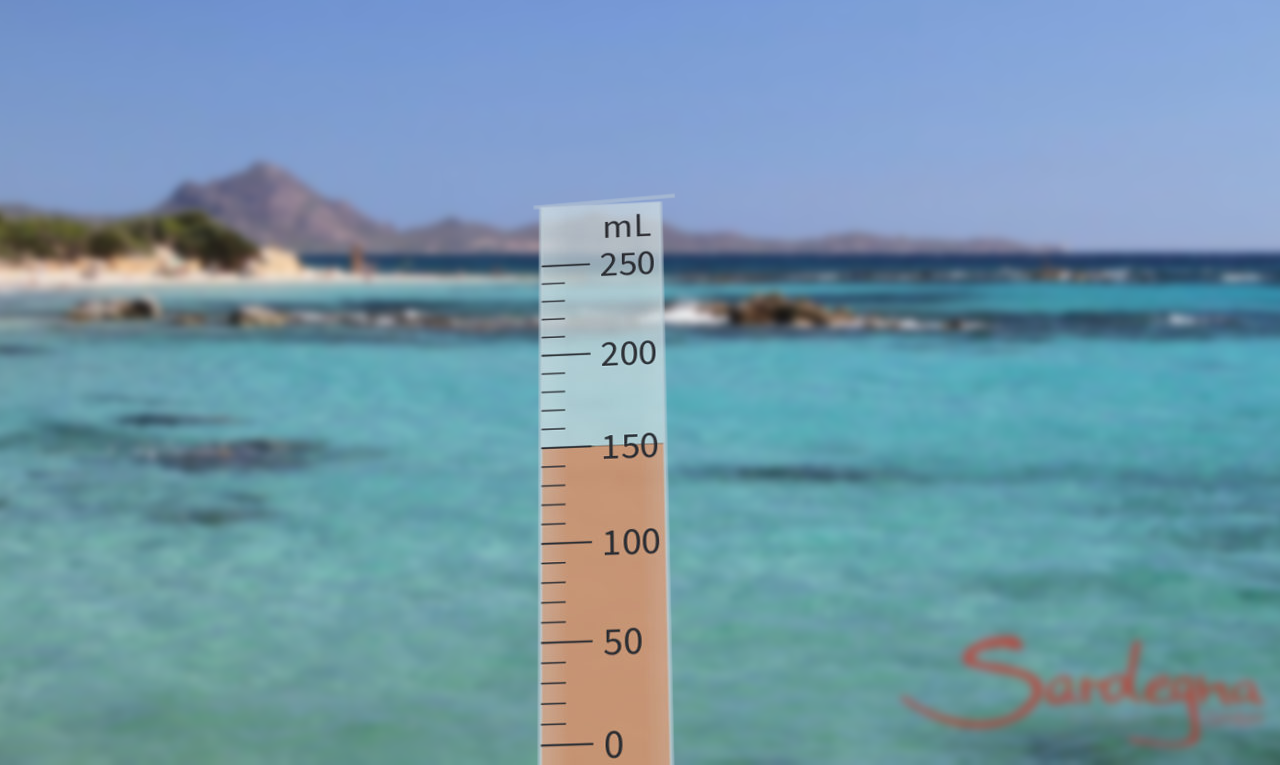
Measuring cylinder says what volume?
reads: 150 mL
